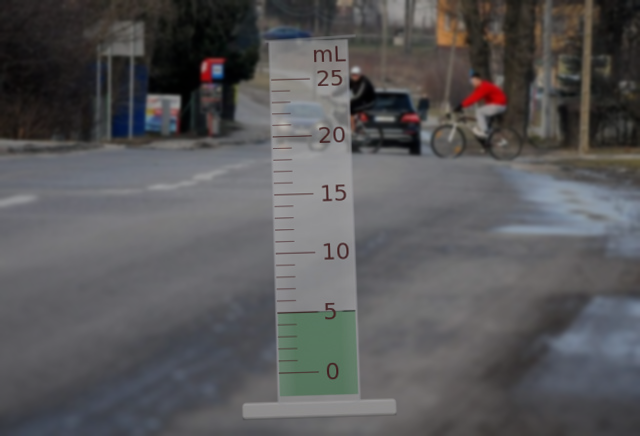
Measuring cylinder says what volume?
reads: 5 mL
